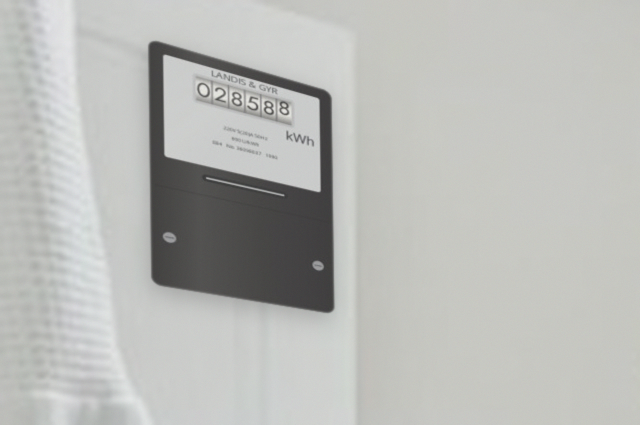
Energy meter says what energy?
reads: 28588 kWh
